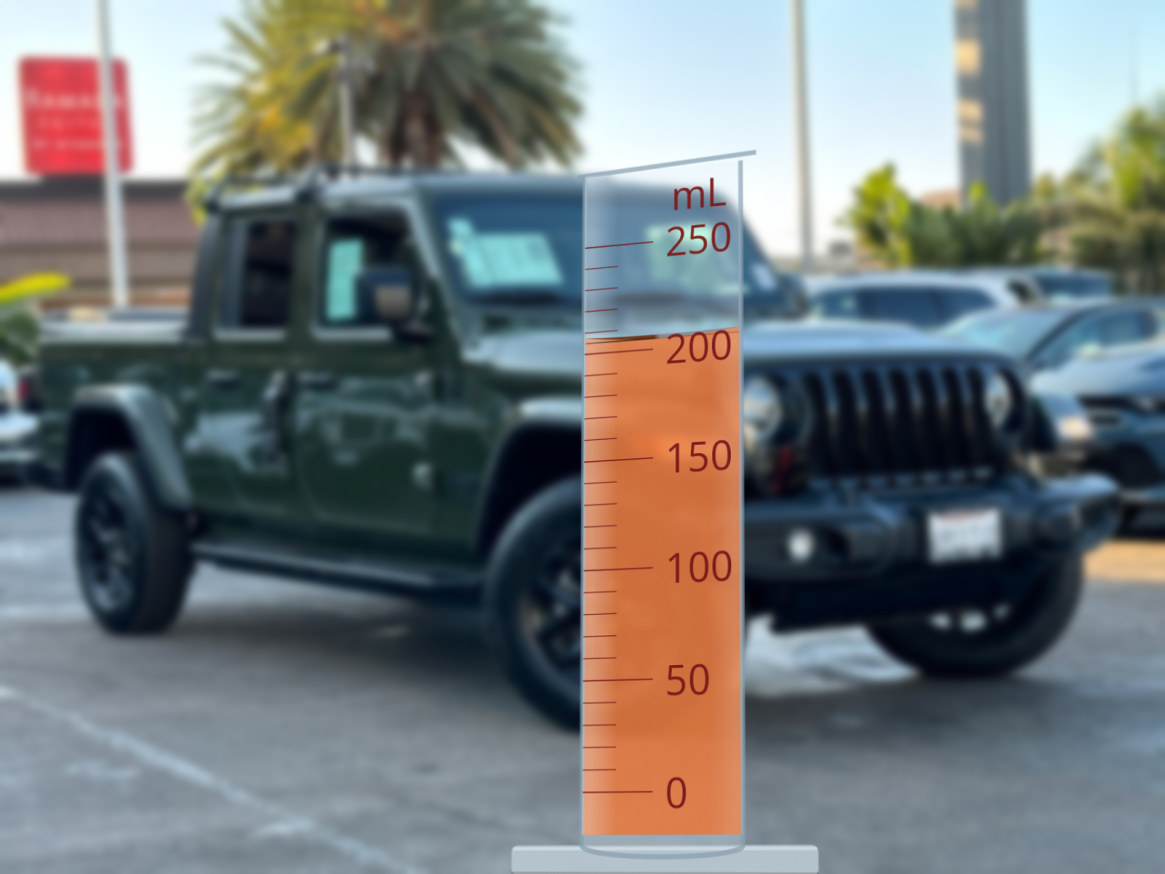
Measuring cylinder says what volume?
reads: 205 mL
